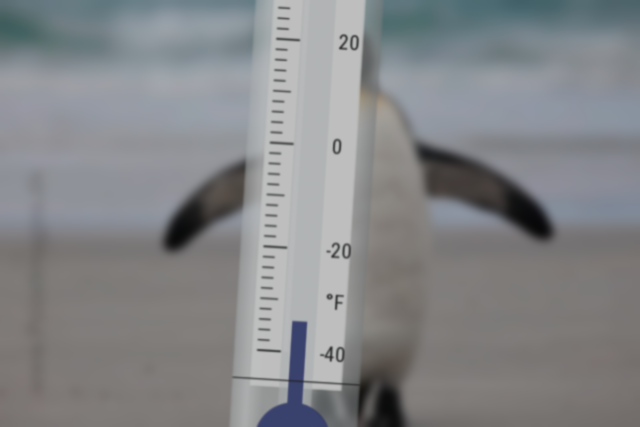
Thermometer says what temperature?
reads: -34 °F
